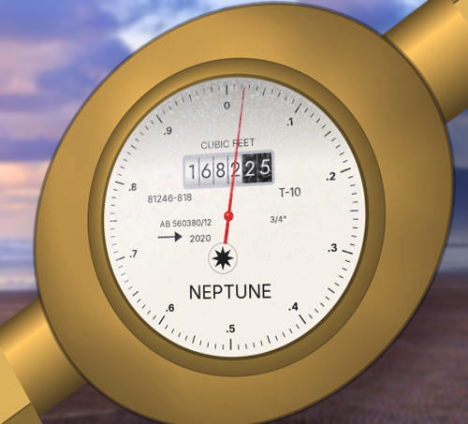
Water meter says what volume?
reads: 168225.02 ft³
